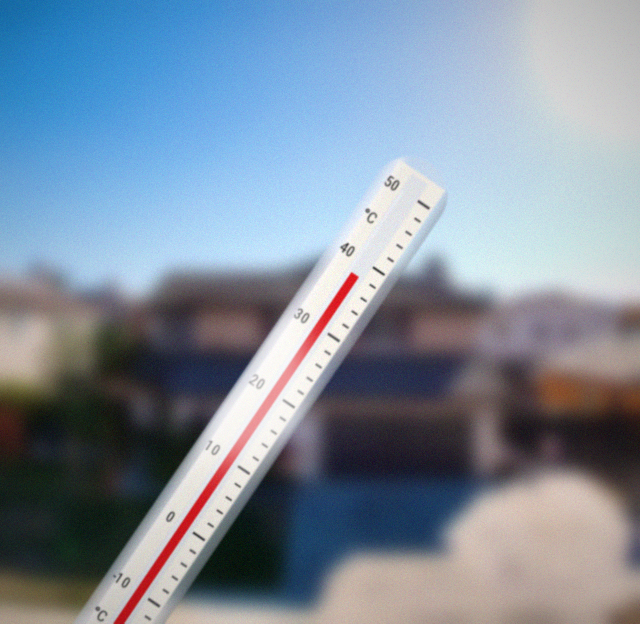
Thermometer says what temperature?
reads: 38 °C
